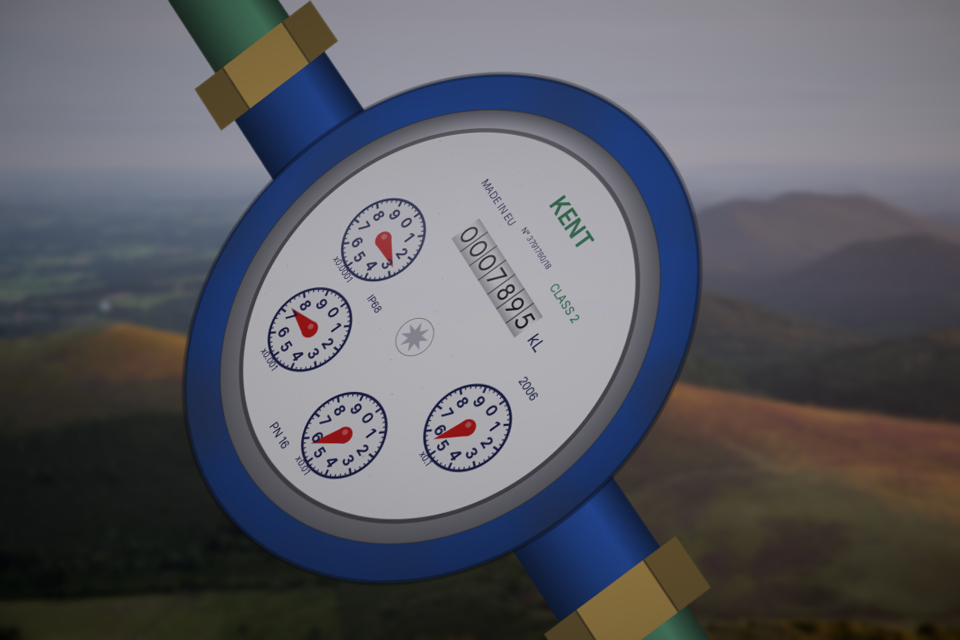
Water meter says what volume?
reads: 7895.5572 kL
